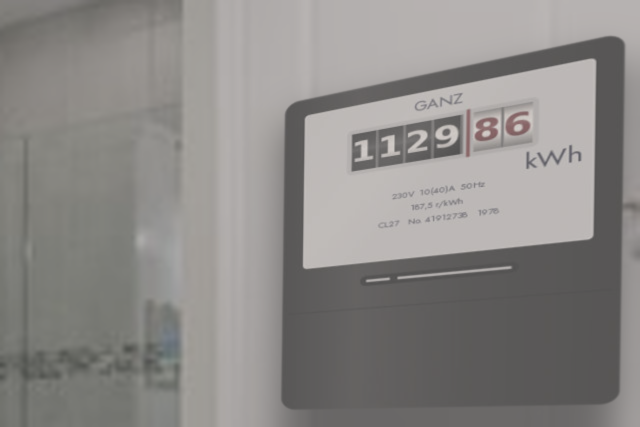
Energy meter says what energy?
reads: 1129.86 kWh
